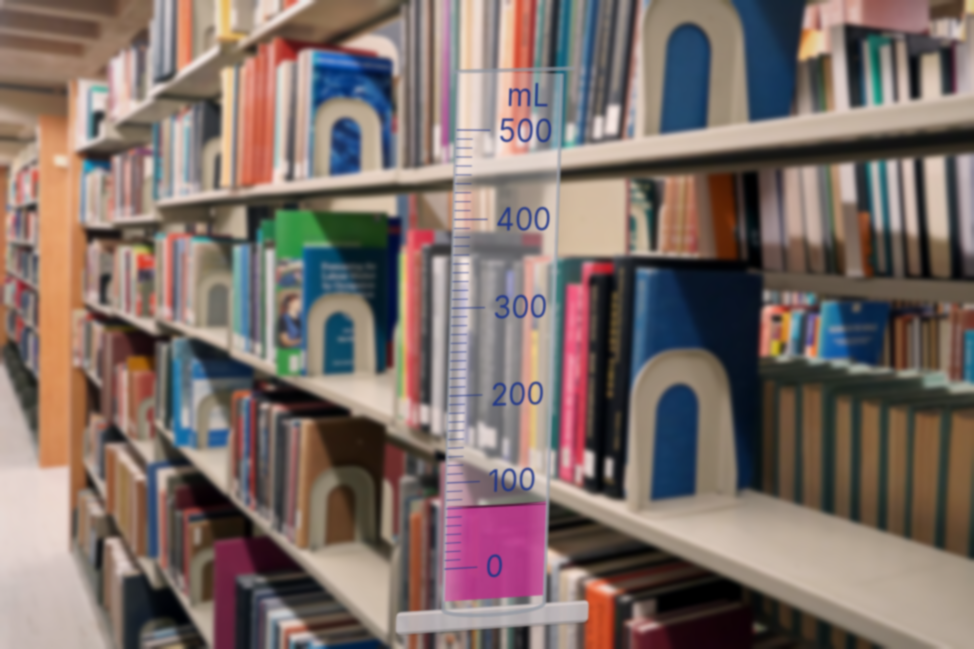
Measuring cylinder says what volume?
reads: 70 mL
